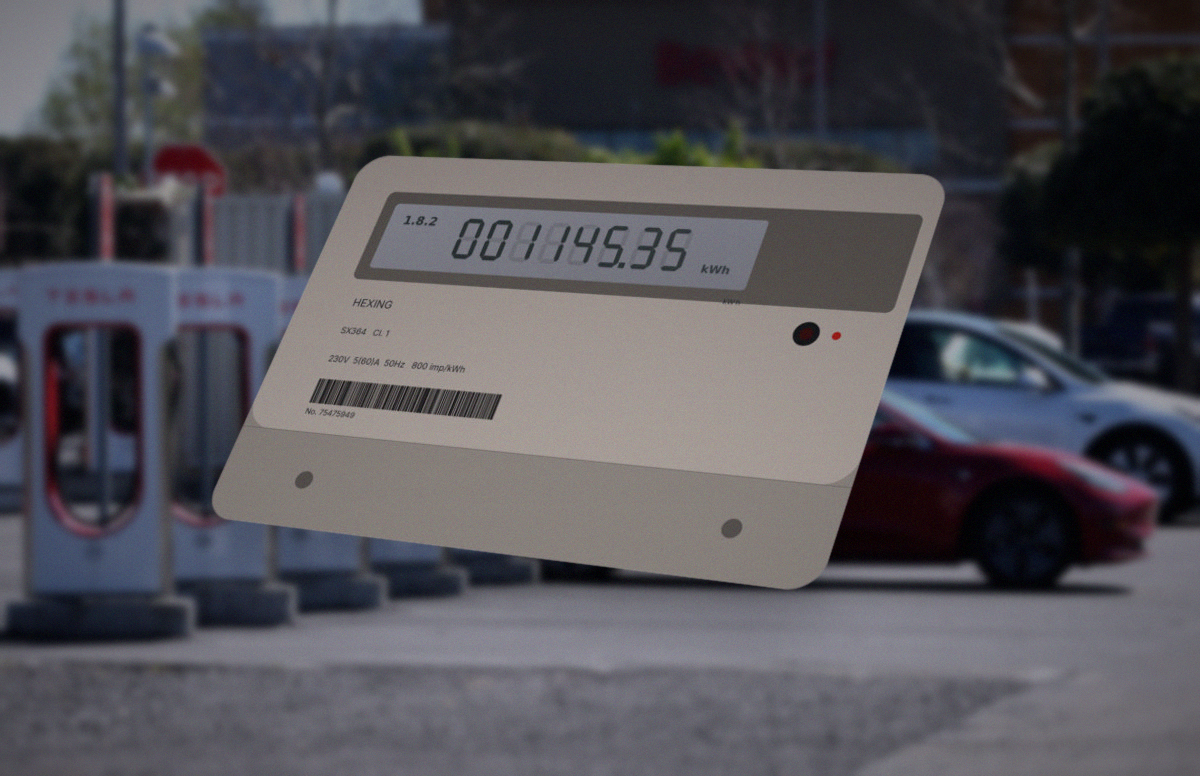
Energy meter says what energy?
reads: 1145.35 kWh
